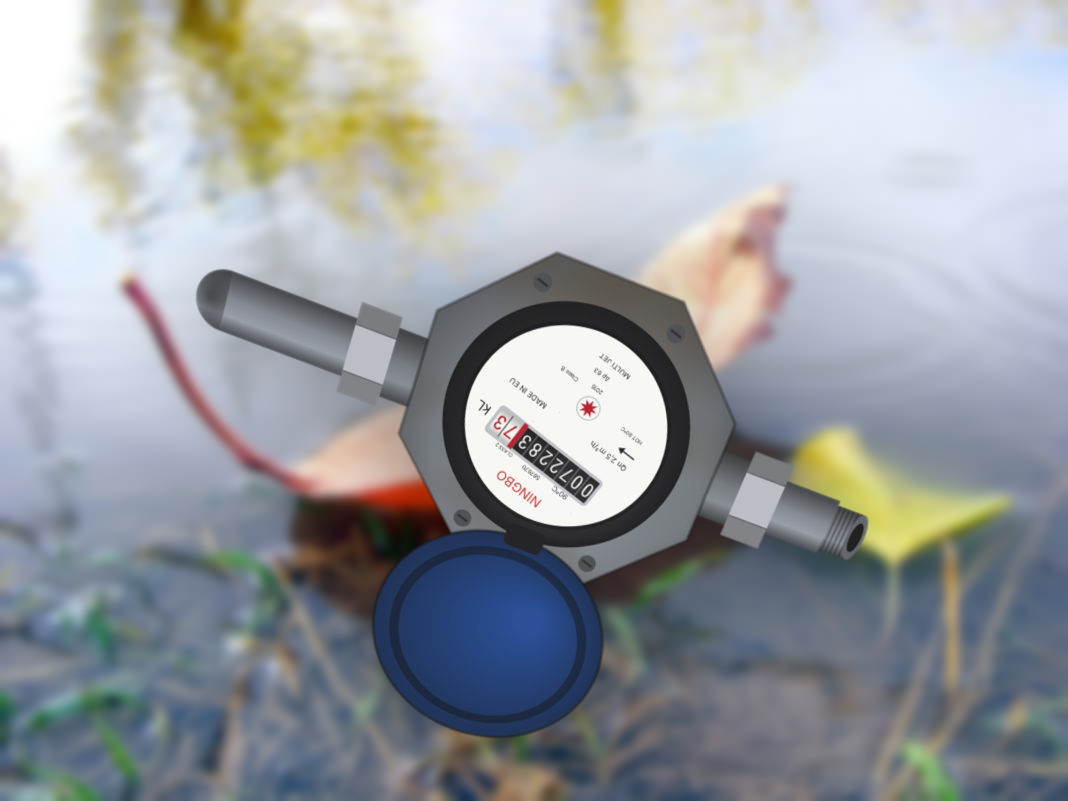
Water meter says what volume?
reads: 72283.73 kL
